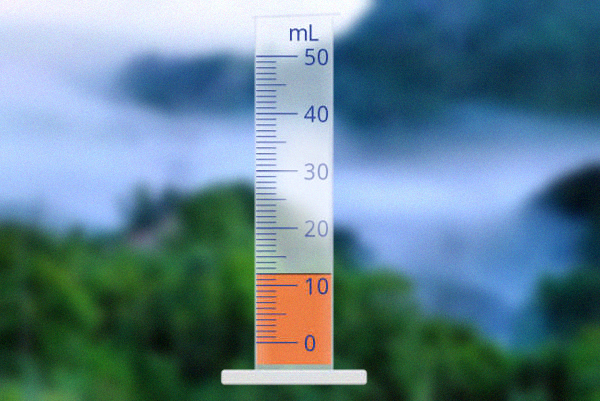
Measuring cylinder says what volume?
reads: 12 mL
